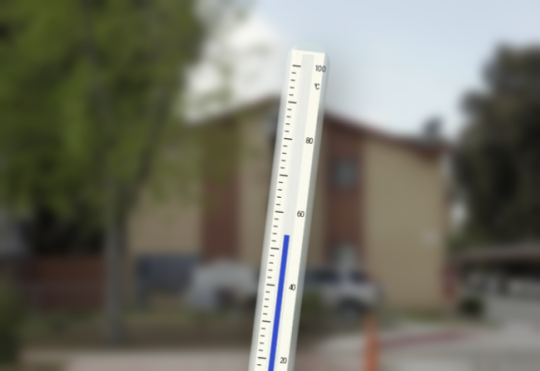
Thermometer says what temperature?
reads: 54 °C
